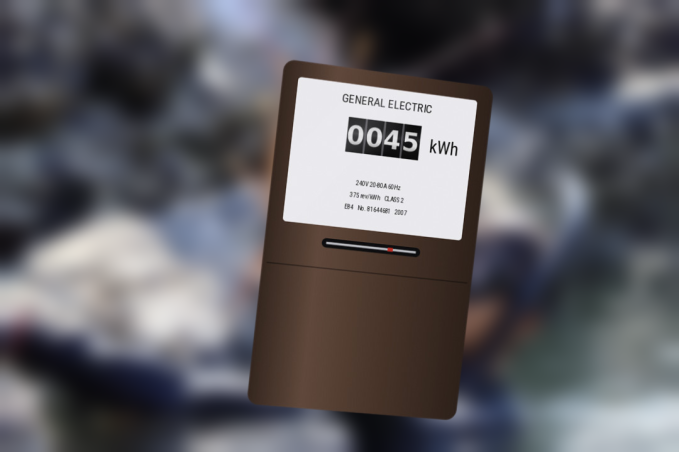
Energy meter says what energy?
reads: 45 kWh
